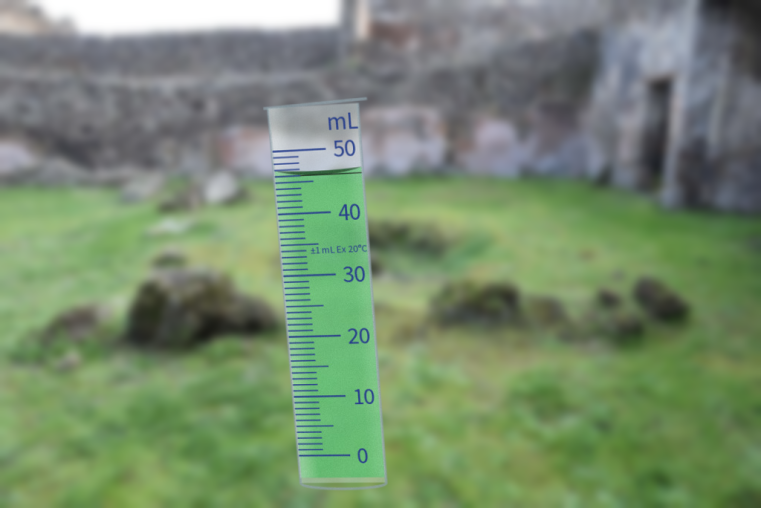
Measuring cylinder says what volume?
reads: 46 mL
